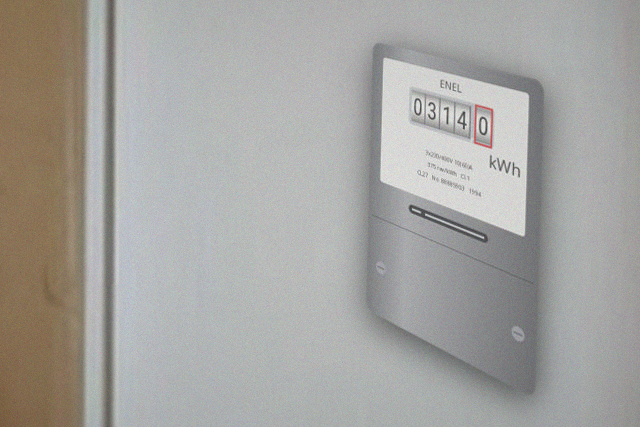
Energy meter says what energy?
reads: 314.0 kWh
